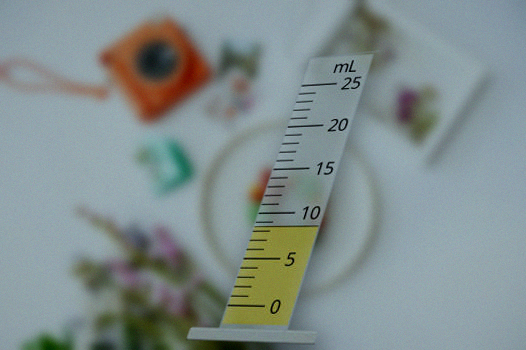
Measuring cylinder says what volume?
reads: 8.5 mL
